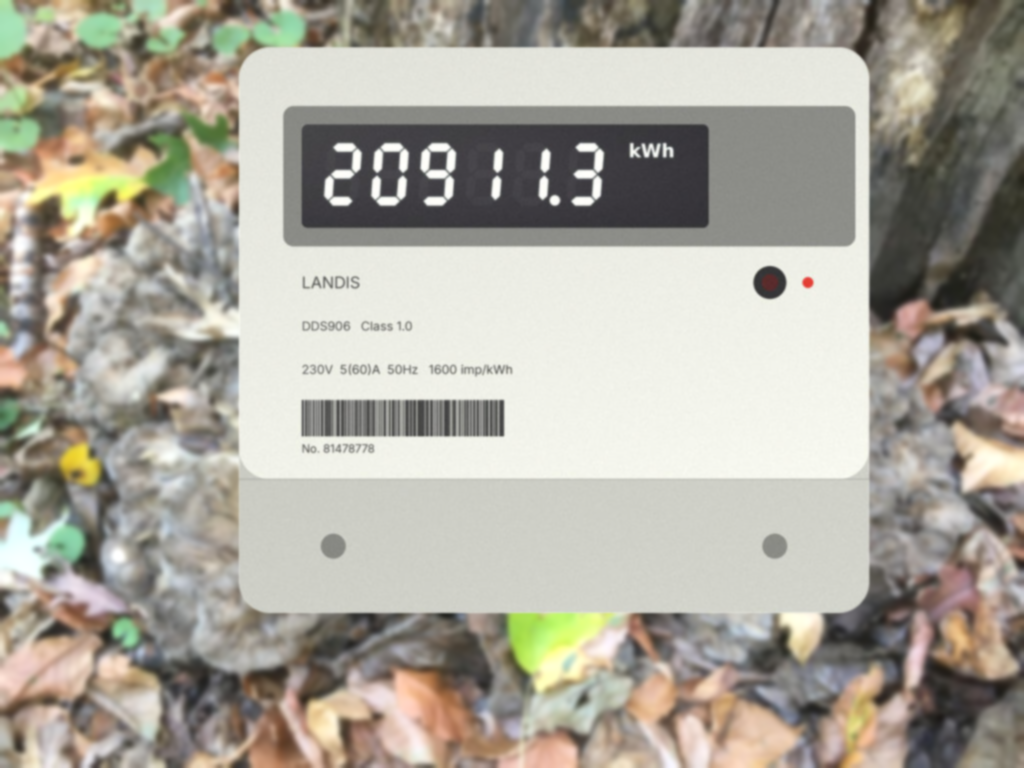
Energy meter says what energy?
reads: 20911.3 kWh
